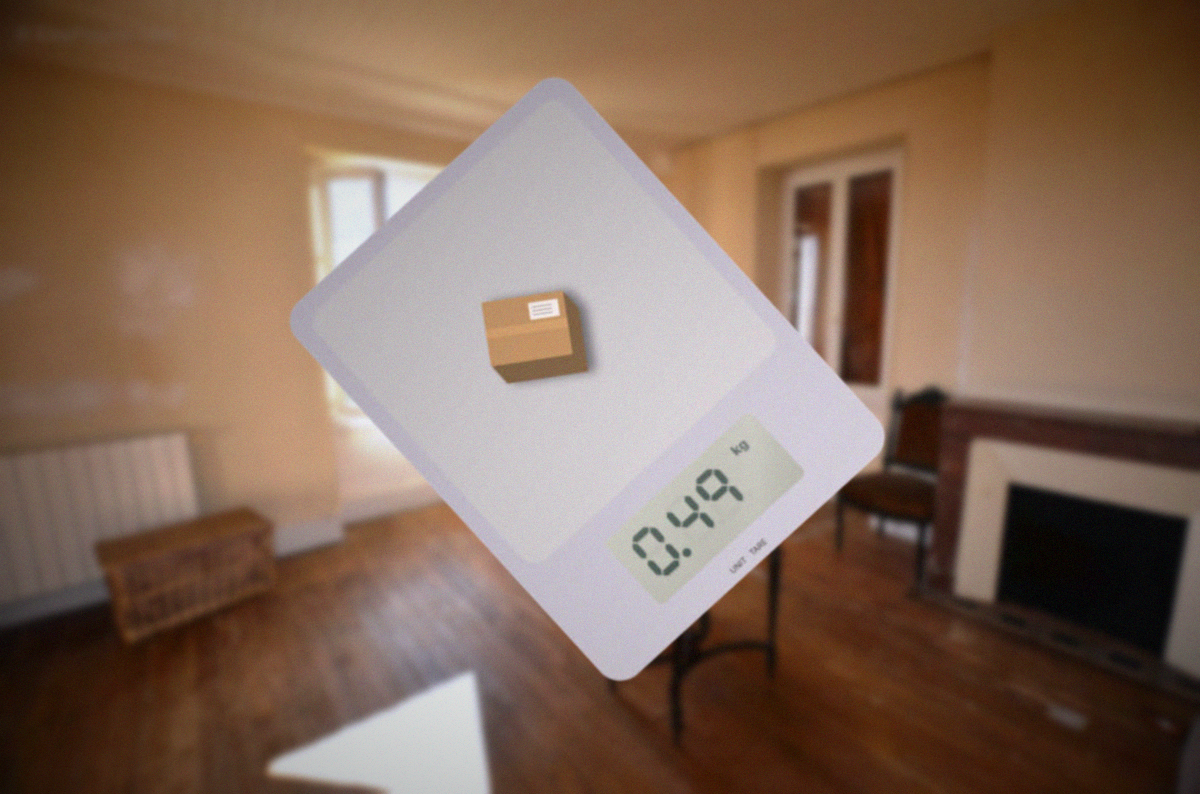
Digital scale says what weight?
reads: 0.49 kg
